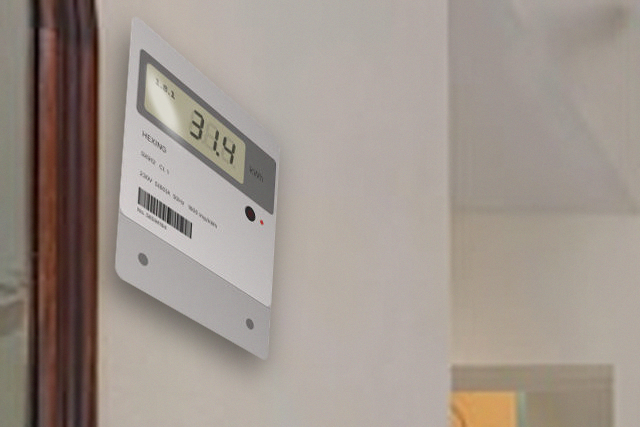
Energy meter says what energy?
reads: 31.4 kWh
